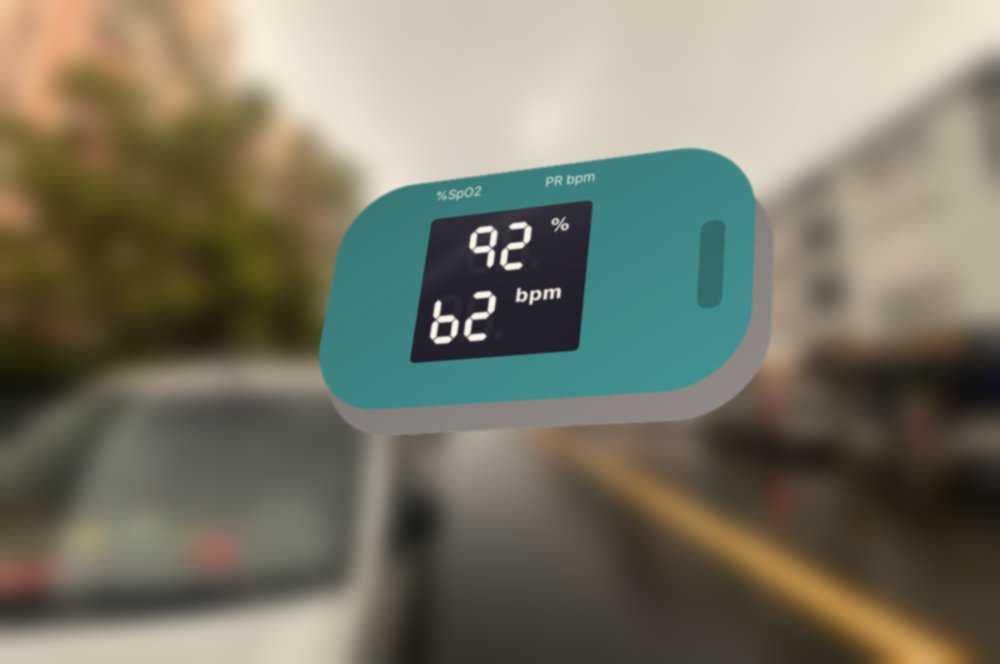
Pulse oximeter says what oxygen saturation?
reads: 92 %
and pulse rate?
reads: 62 bpm
